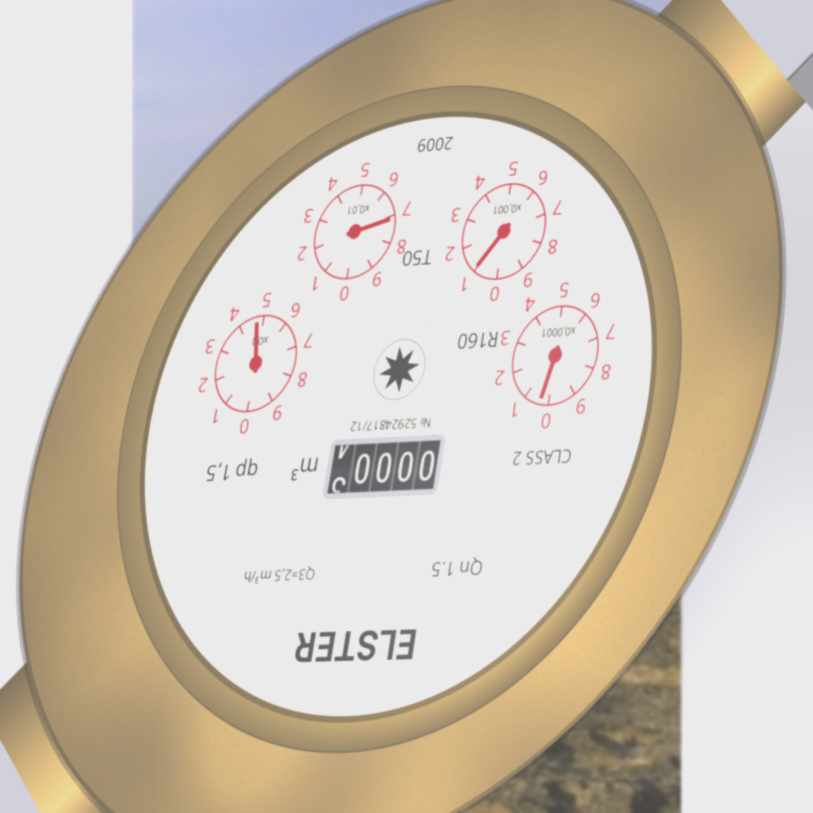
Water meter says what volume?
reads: 3.4710 m³
